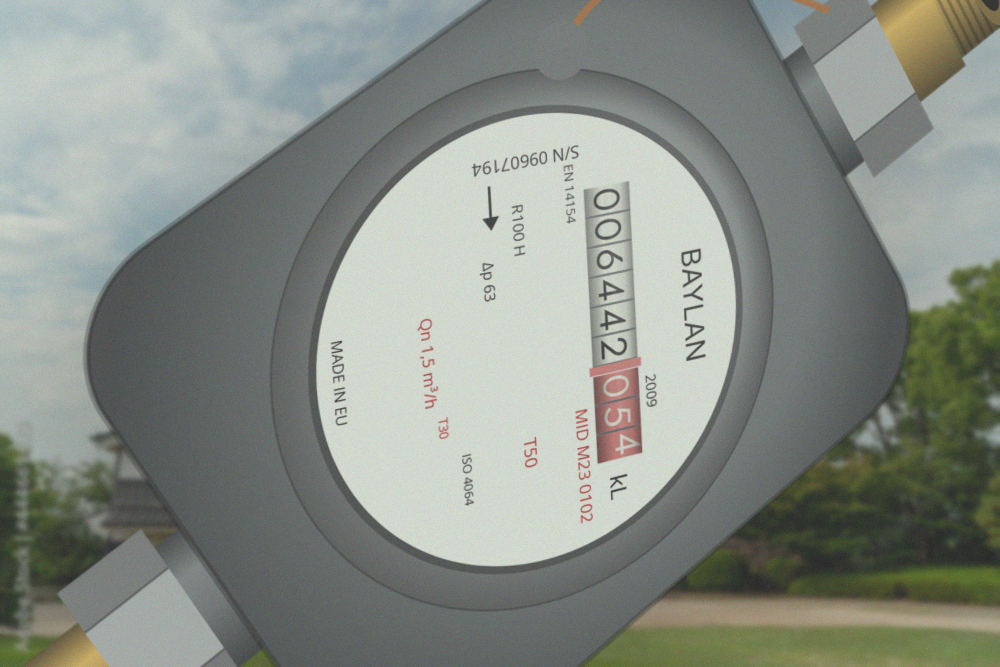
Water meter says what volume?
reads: 6442.054 kL
